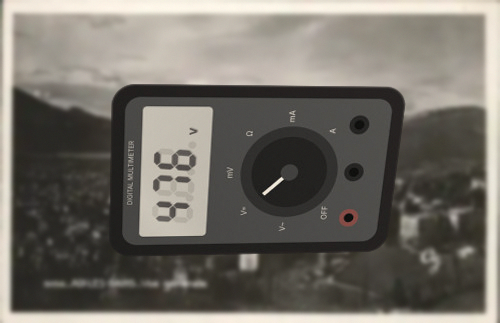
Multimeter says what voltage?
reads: 476 V
